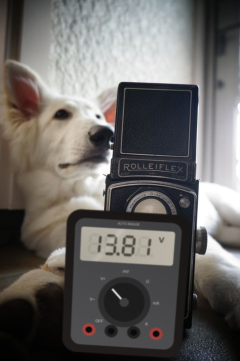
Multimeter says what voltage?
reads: 13.81 V
